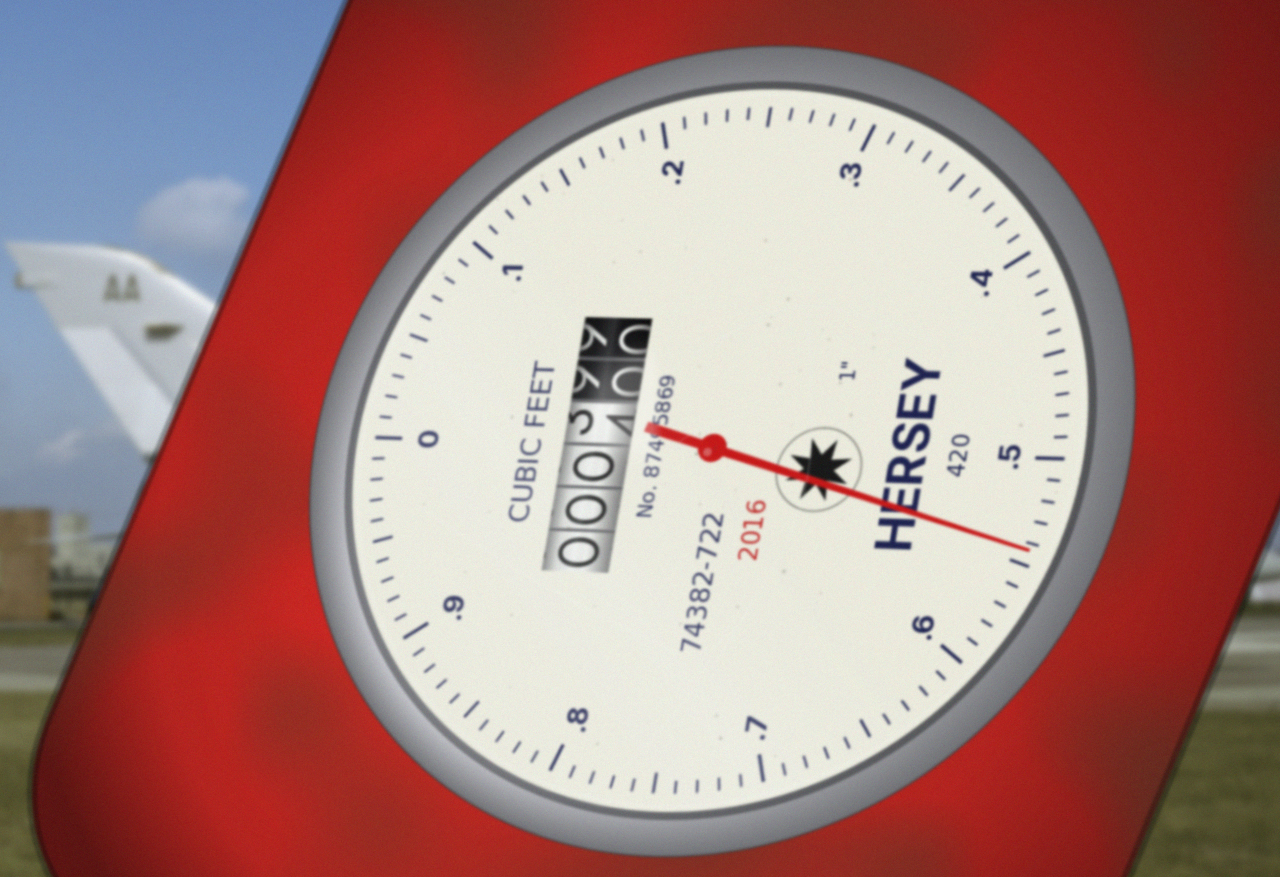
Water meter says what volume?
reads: 399.54 ft³
